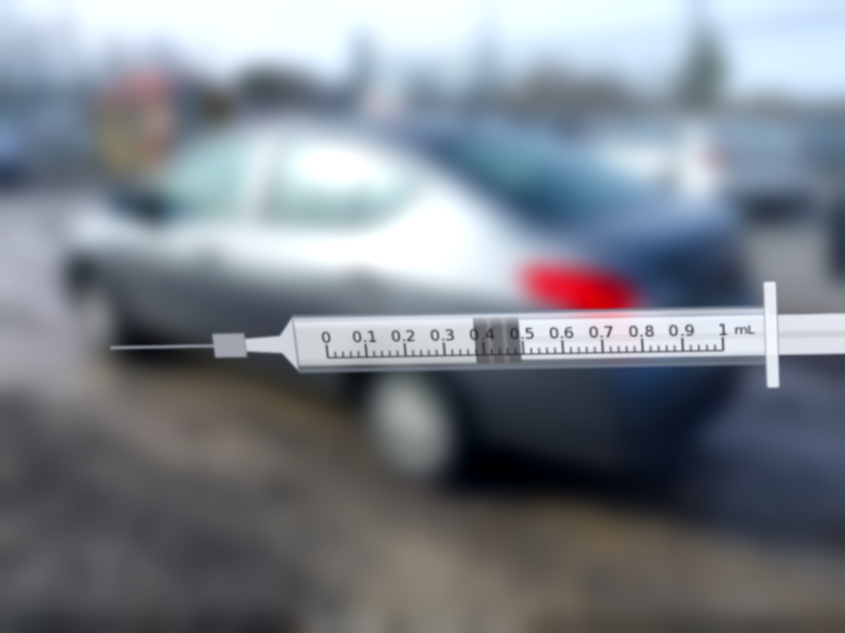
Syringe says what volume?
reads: 0.38 mL
